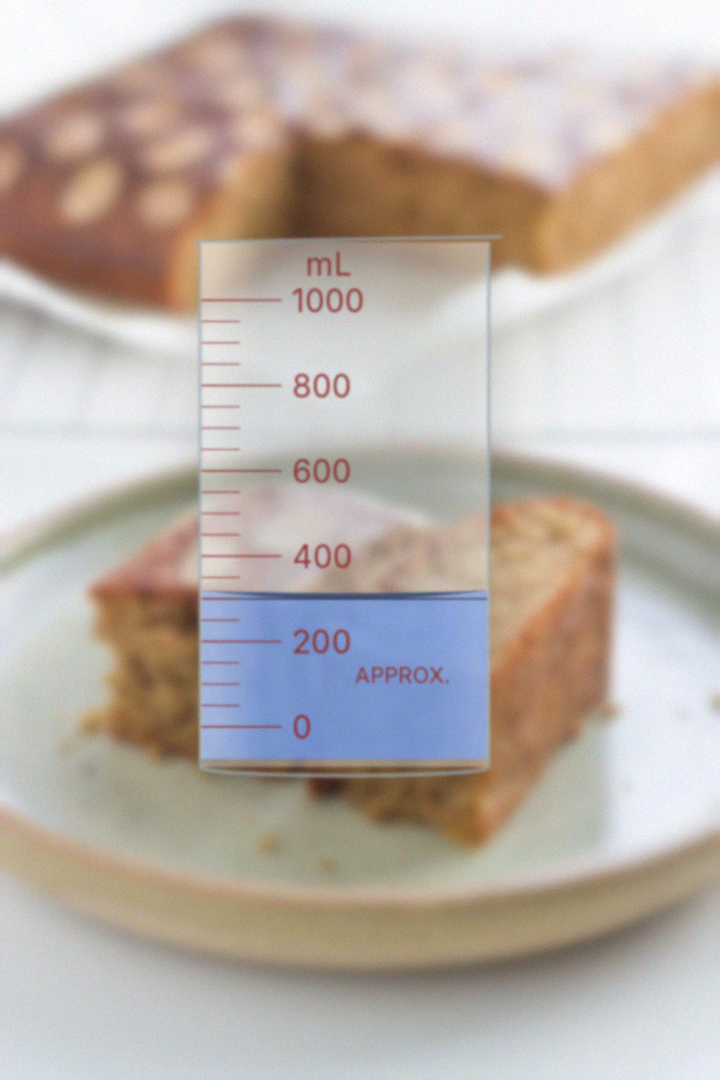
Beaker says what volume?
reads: 300 mL
